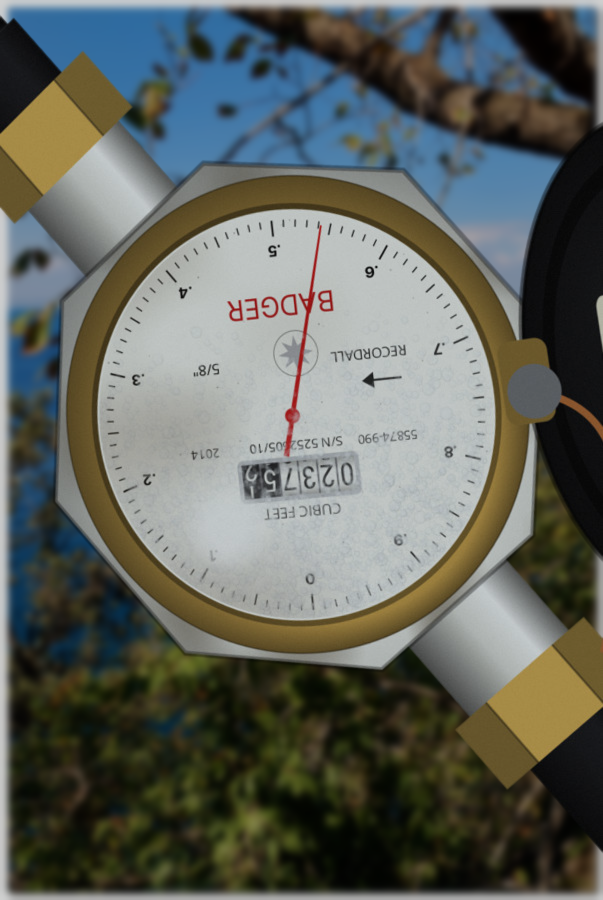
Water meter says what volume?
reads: 23751.54 ft³
